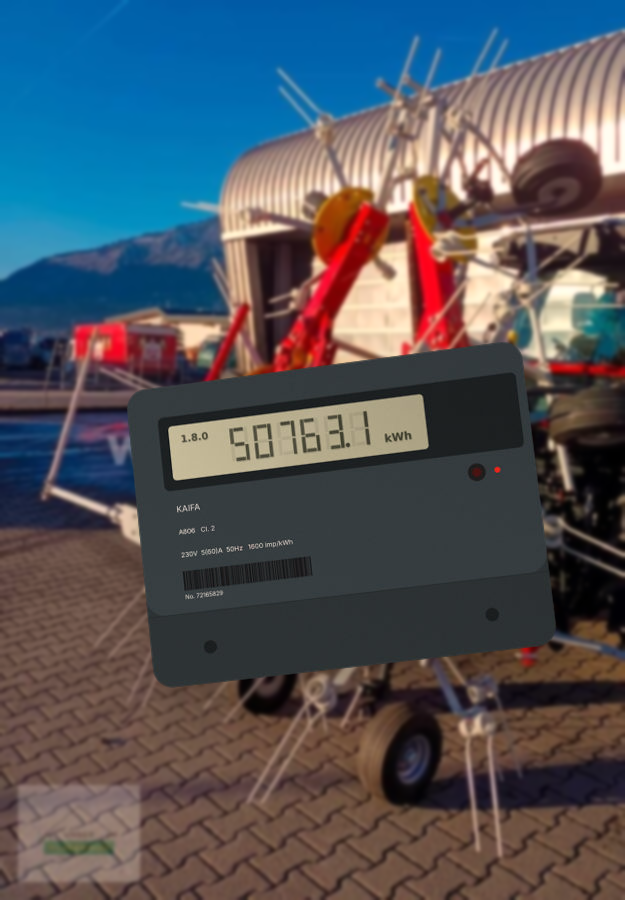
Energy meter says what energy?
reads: 50763.1 kWh
